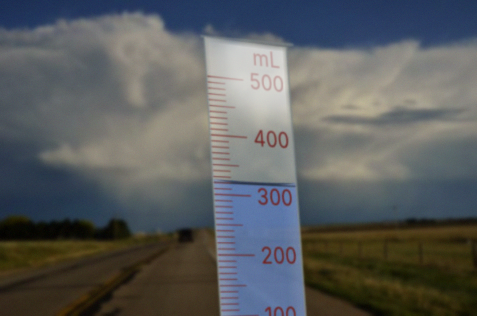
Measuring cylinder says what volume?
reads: 320 mL
